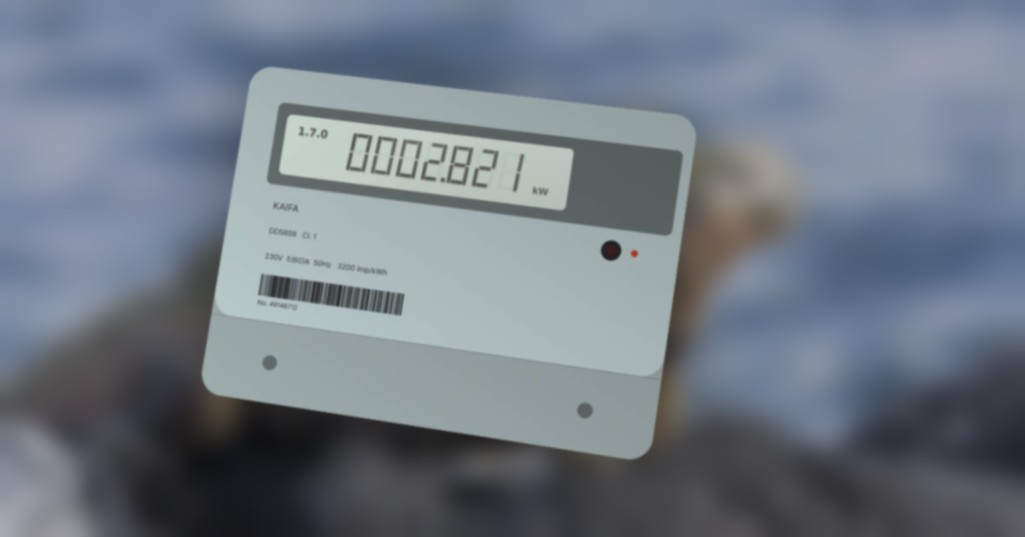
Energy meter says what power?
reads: 2.821 kW
